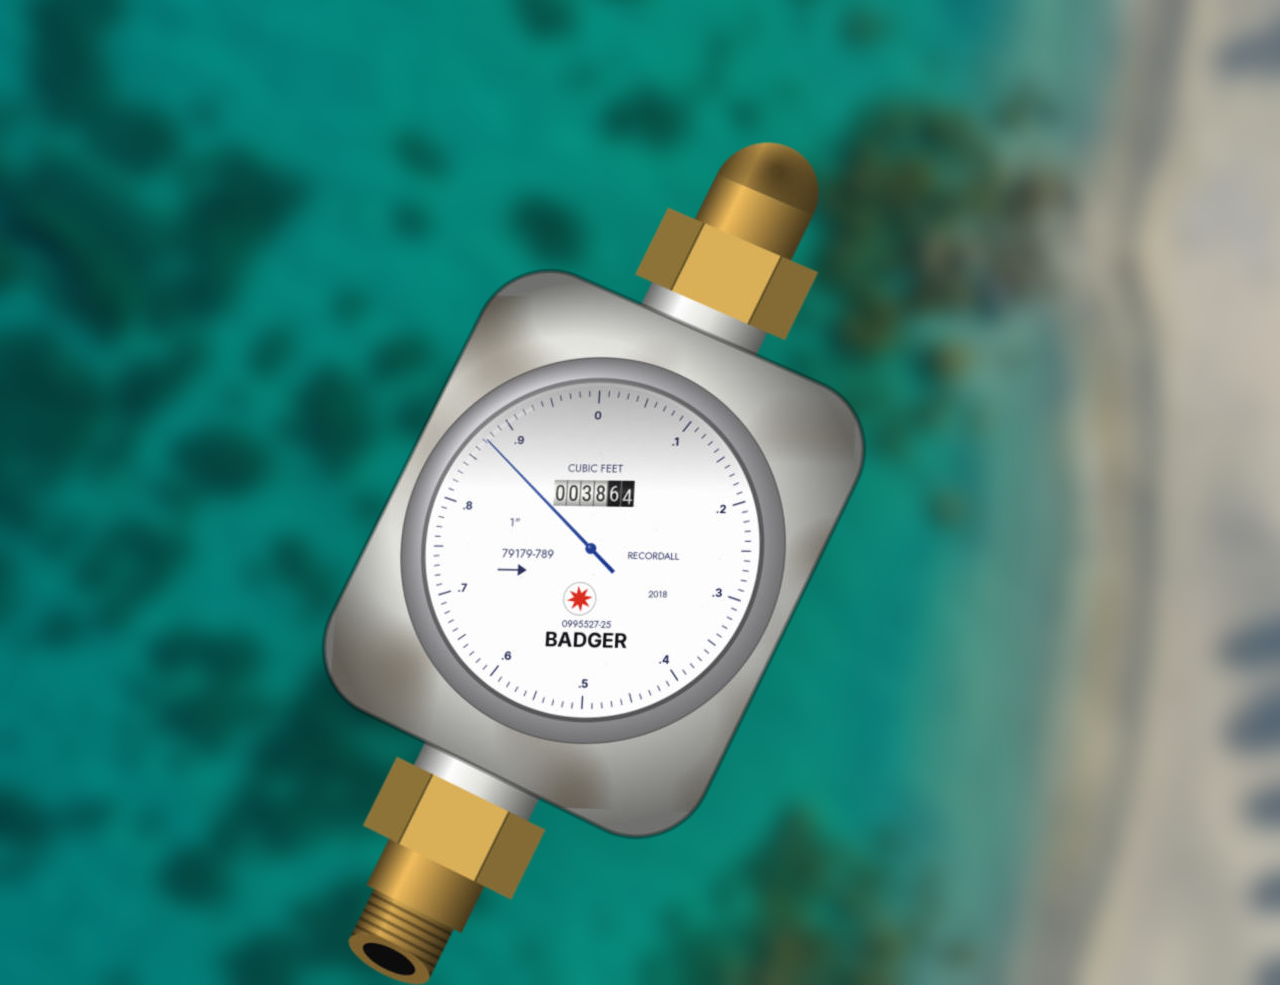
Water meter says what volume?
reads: 3863.87 ft³
